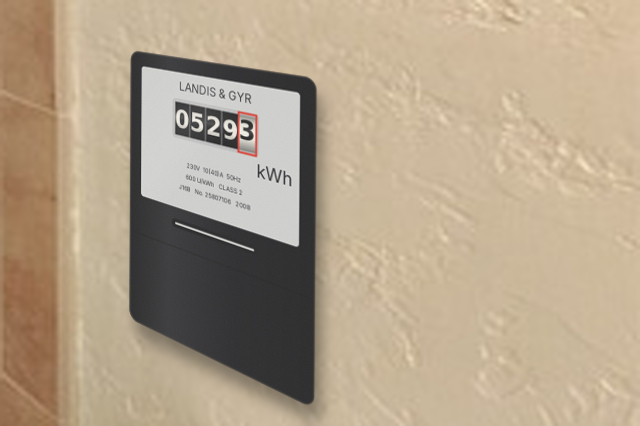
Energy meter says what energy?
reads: 529.3 kWh
